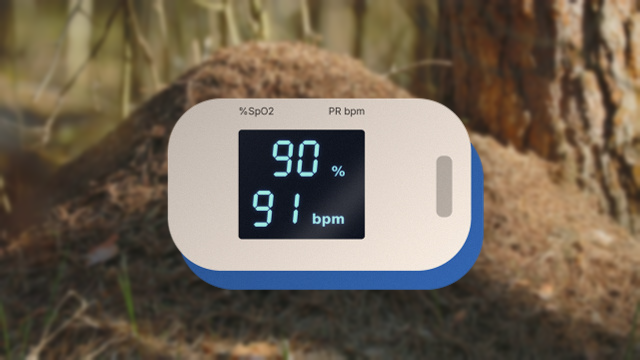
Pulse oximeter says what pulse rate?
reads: 91 bpm
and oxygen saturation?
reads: 90 %
